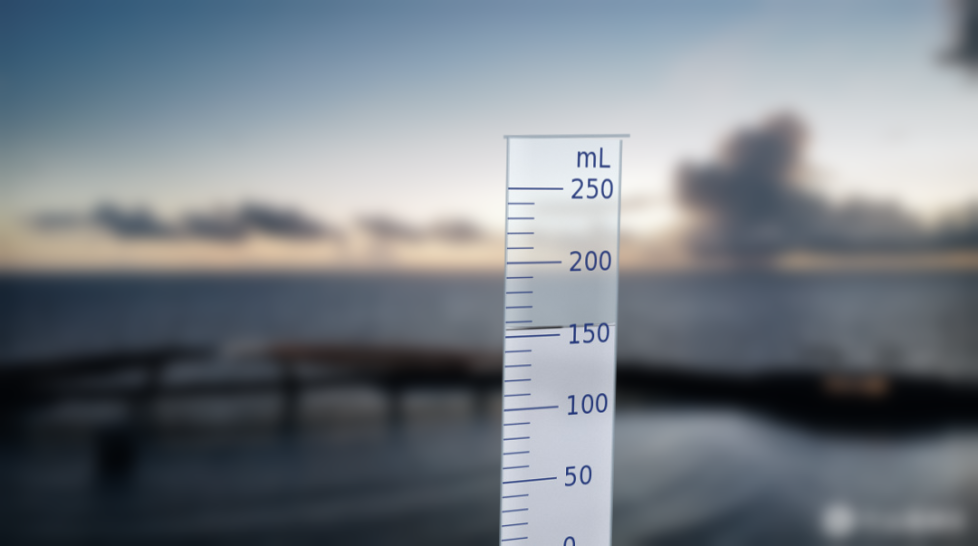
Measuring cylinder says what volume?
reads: 155 mL
